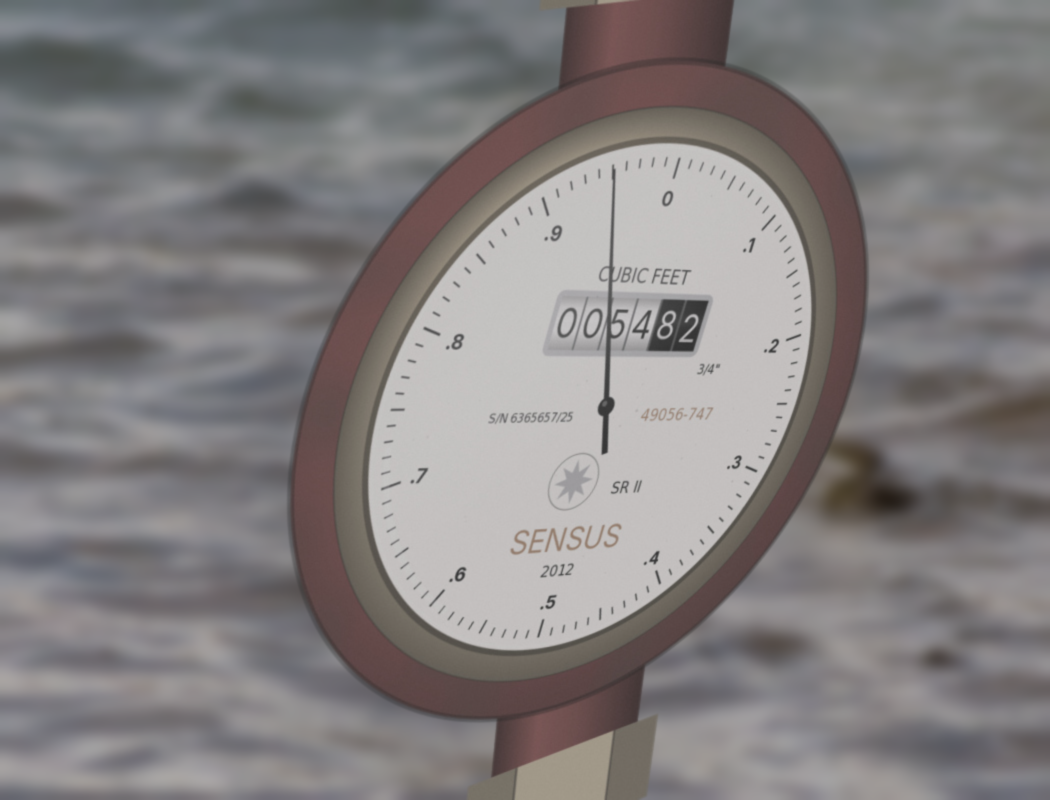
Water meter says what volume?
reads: 5481.95 ft³
